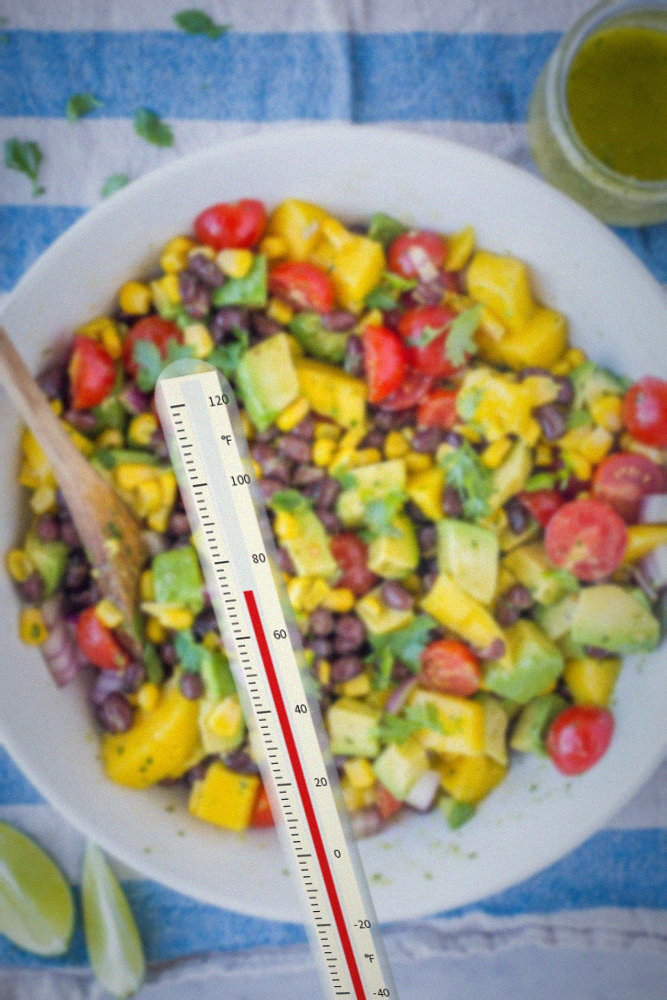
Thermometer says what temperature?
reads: 72 °F
